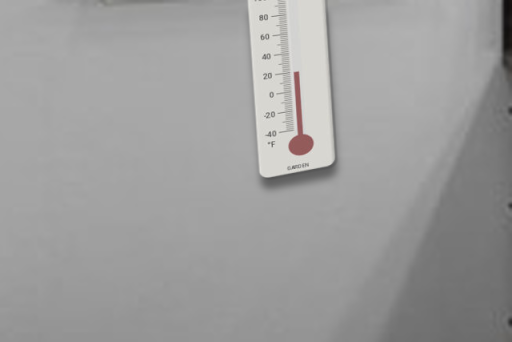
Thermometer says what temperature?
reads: 20 °F
